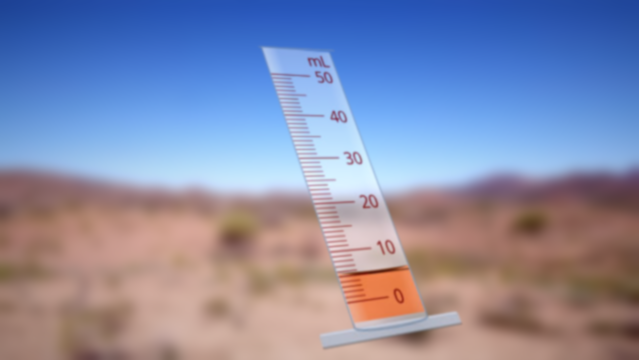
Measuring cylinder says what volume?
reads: 5 mL
